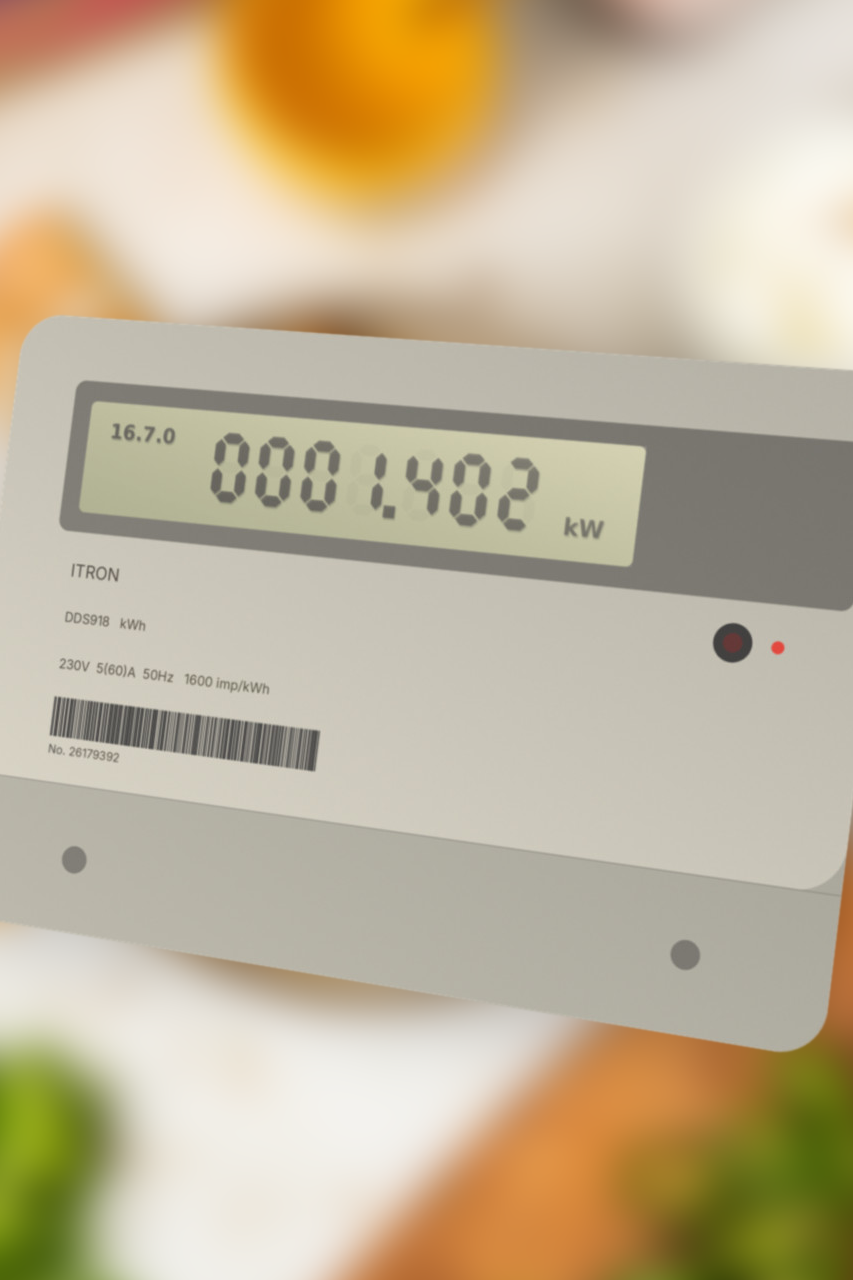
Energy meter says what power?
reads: 1.402 kW
